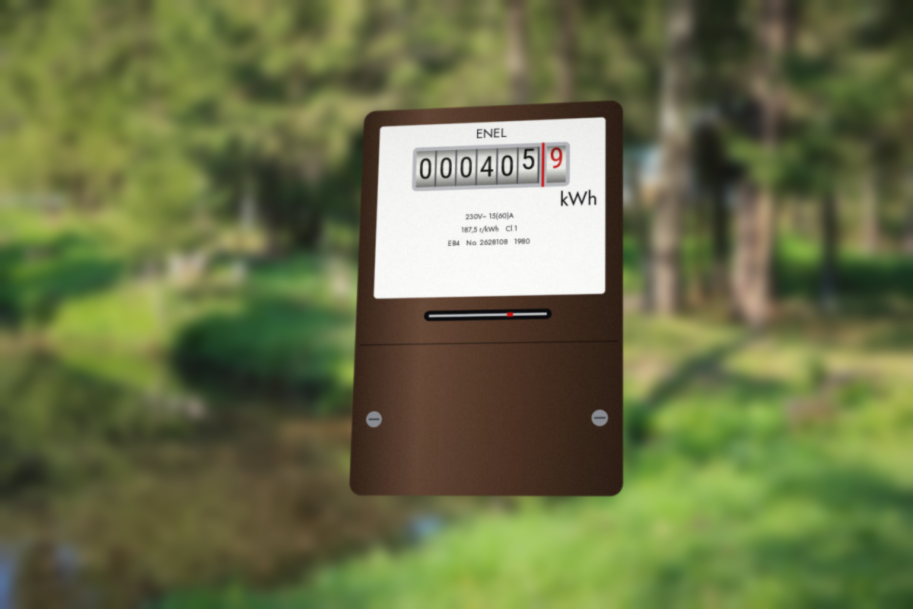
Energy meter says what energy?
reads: 405.9 kWh
